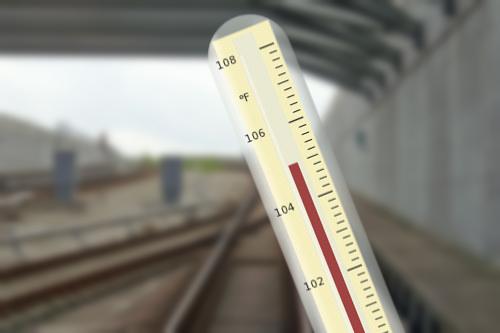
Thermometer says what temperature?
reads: 105 °F
